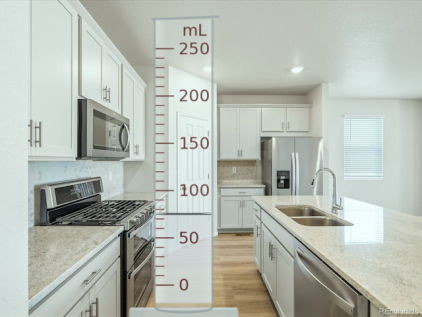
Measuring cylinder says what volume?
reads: 75 mL
